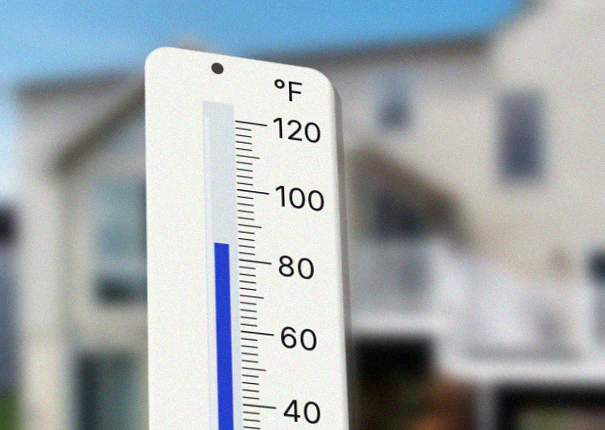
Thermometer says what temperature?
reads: 84 °F
